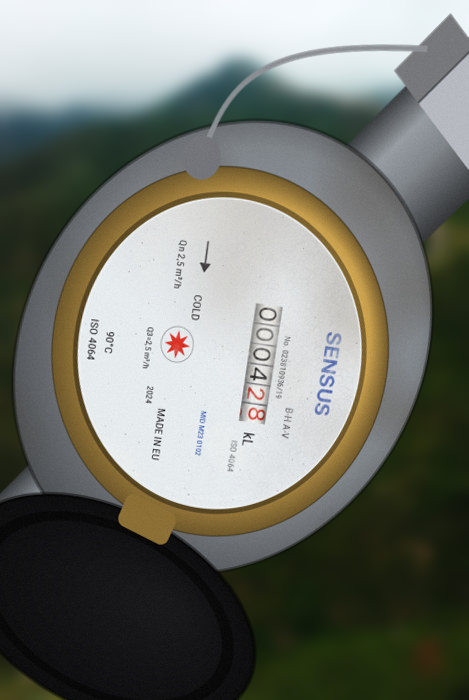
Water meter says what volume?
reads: 4.28 kL
